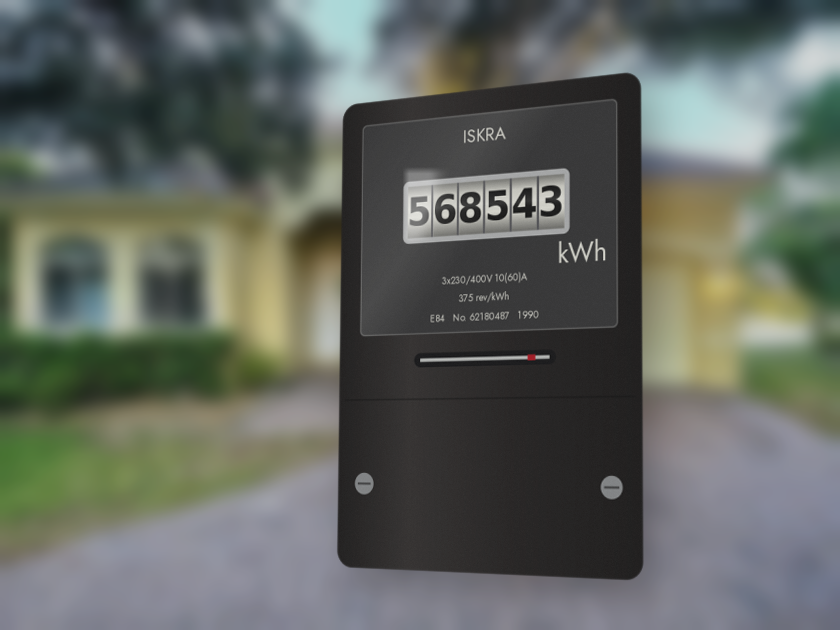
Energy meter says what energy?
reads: 568543 kWh
